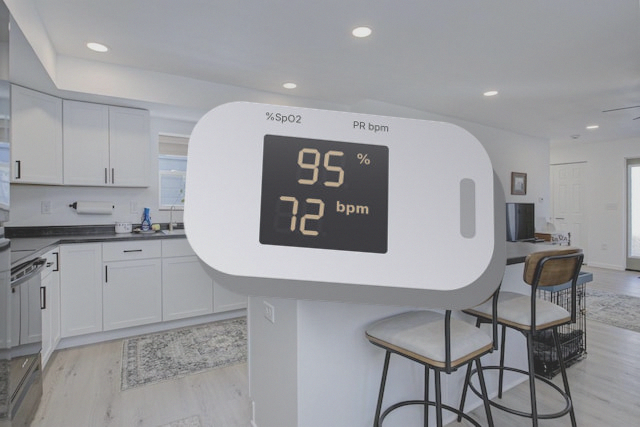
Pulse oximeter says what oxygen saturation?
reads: 95 %
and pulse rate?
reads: 72 bpm
